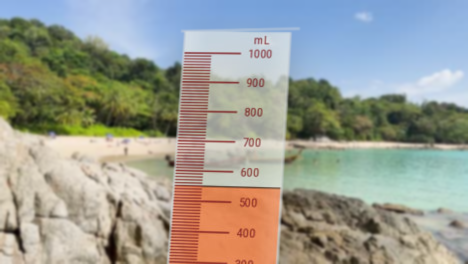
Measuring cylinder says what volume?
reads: 550 mL
